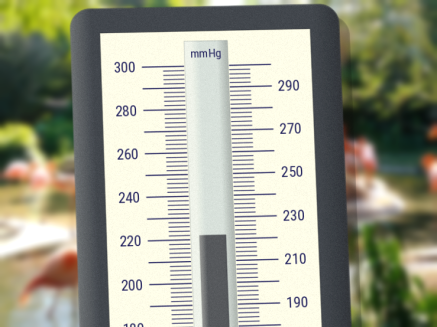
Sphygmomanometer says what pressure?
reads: 222 mmHg
